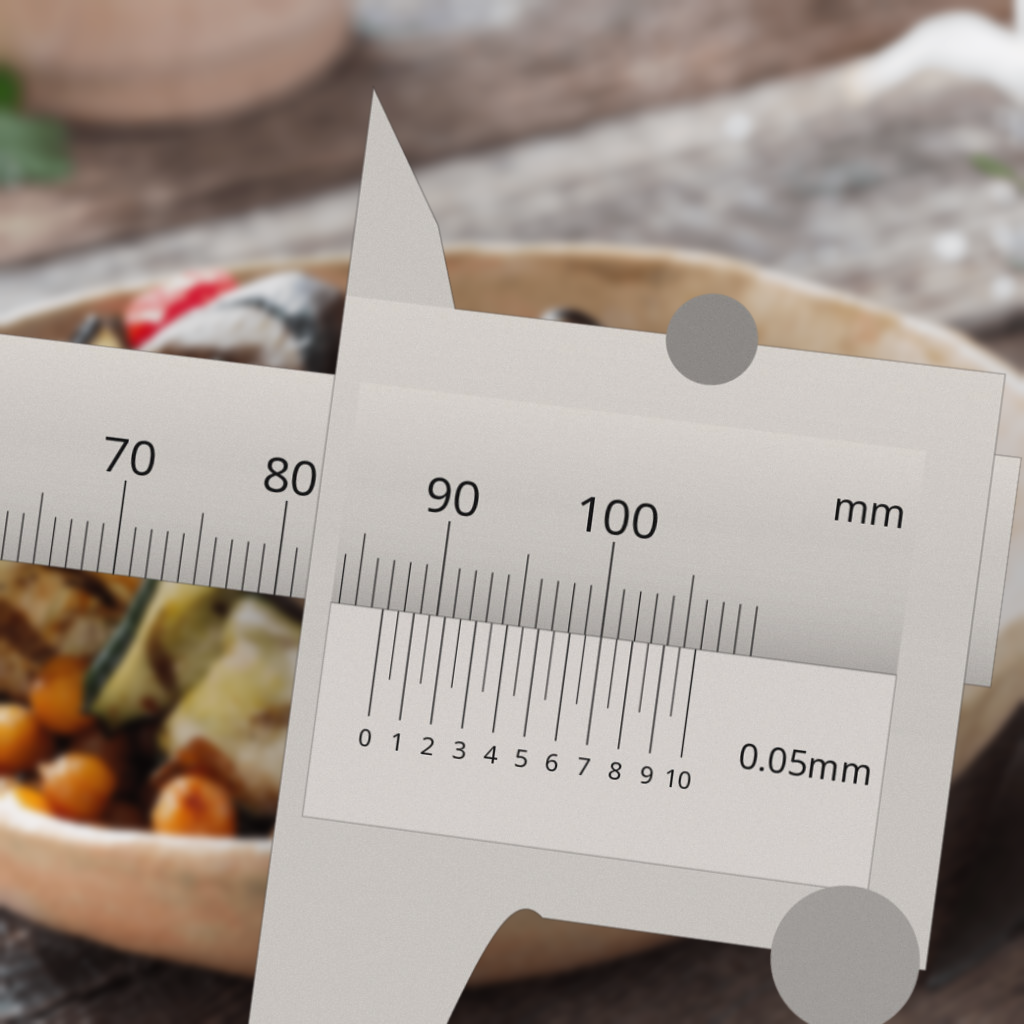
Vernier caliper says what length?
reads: 86.7 mm
